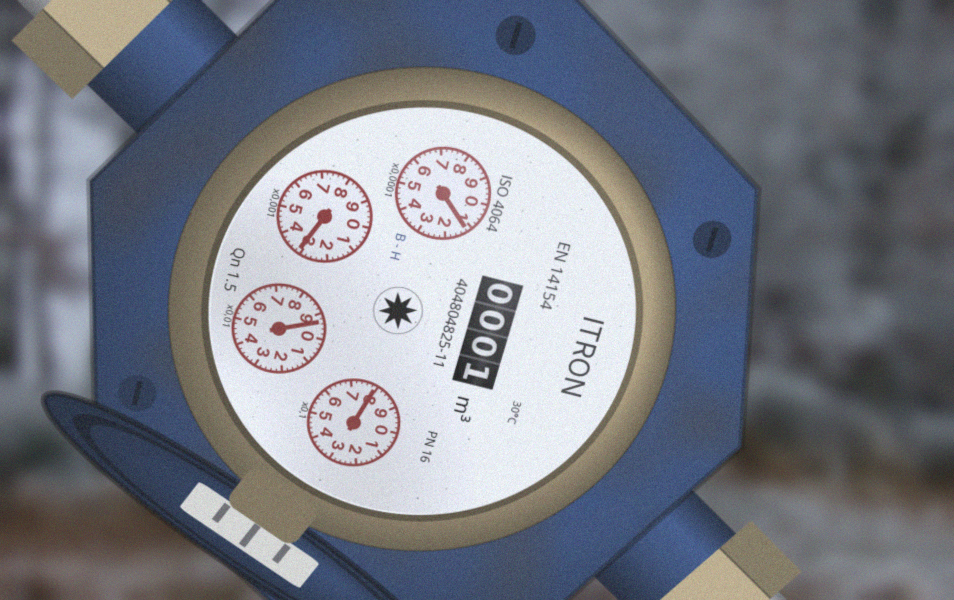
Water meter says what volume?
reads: 1.7931 m³
